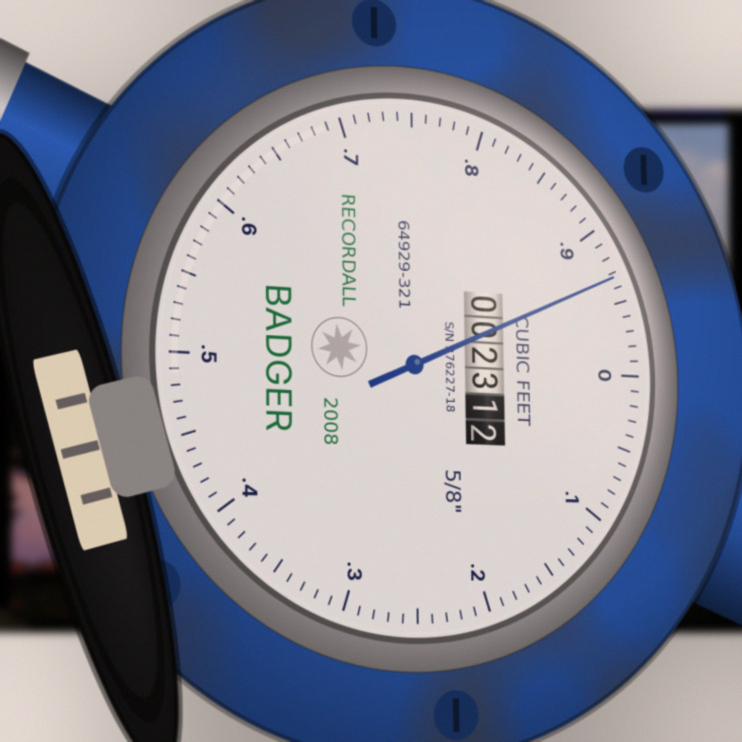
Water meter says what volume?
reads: 2311.93 ft³
